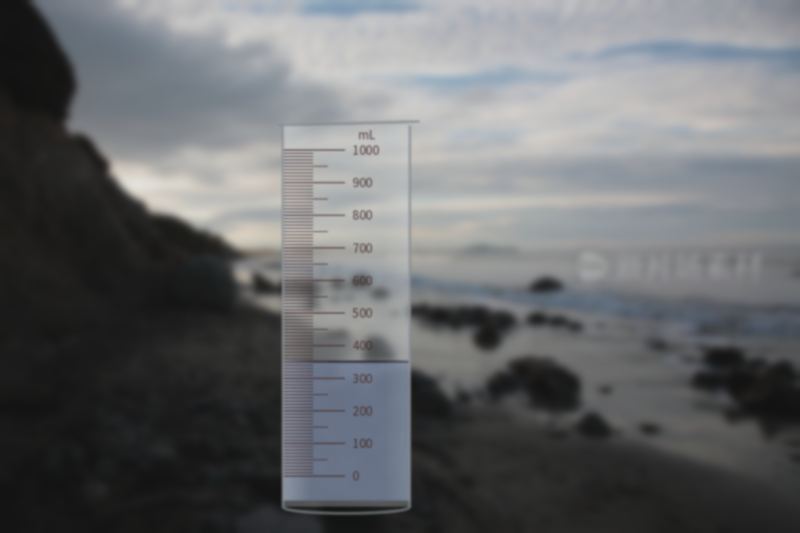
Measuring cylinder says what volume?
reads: 350 mL
